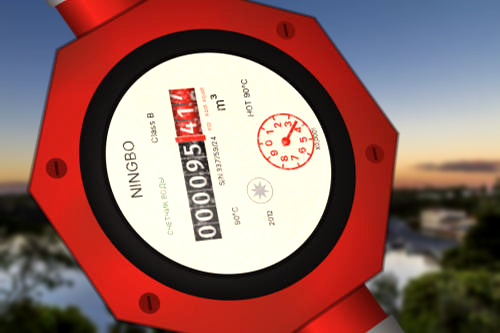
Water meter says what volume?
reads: 95.4173 m³
